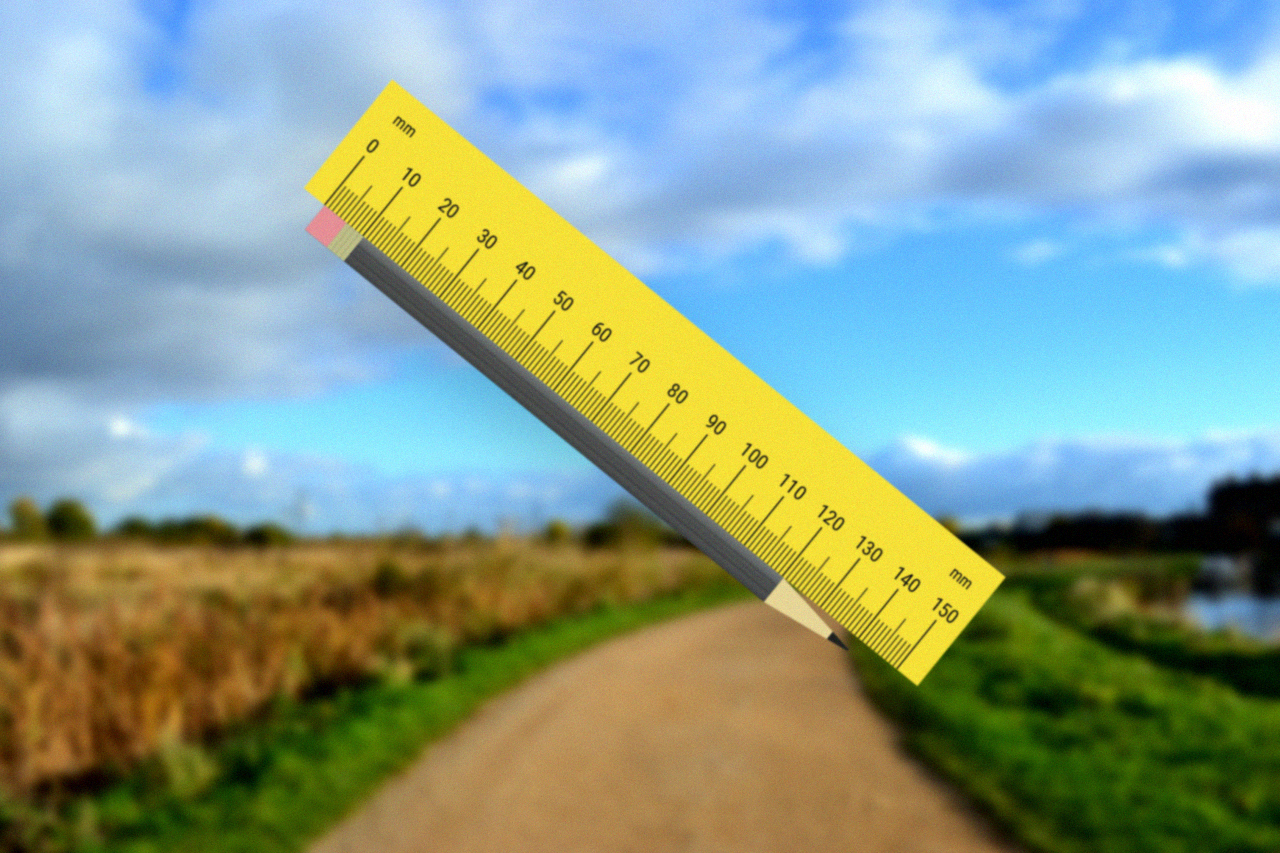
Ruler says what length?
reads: 140 mm
